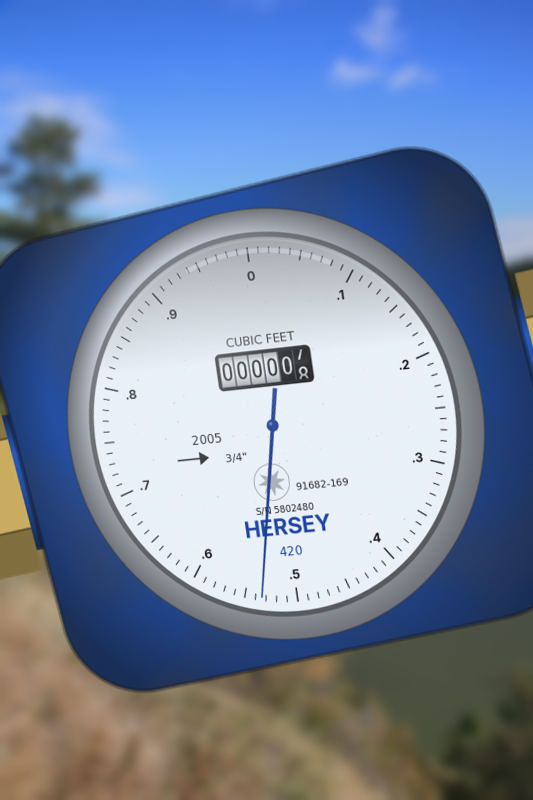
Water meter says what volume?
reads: 7.53 ft³
